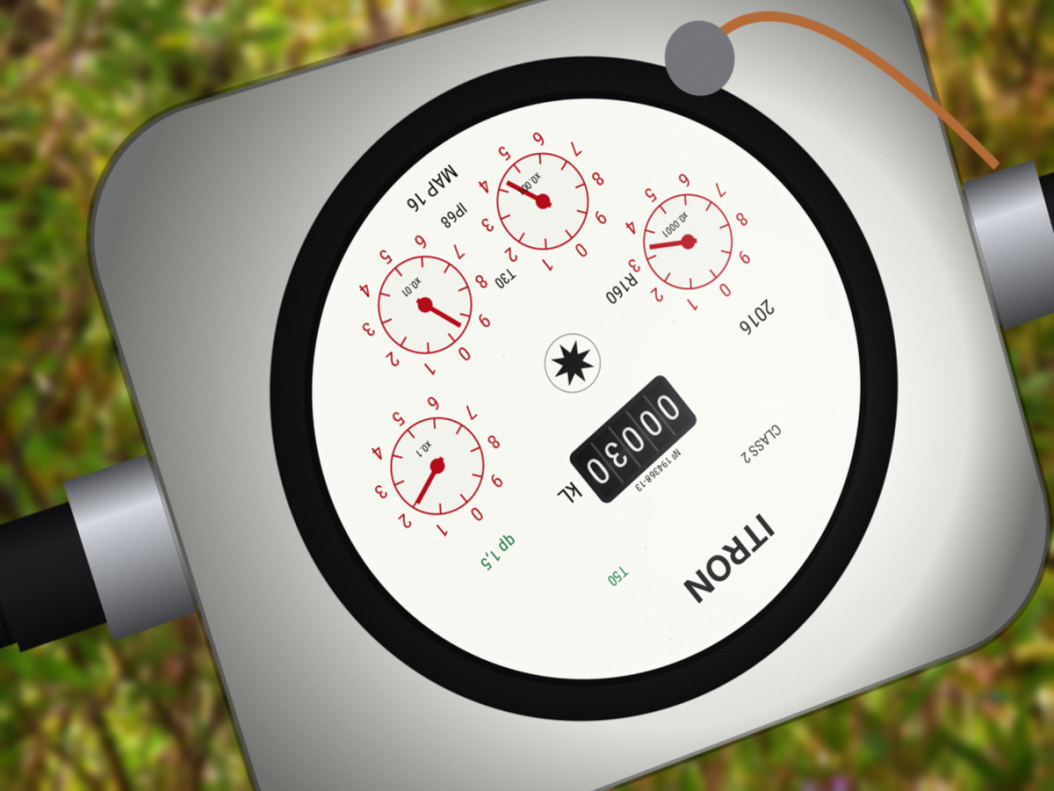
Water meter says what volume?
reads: 30.1943 kL
